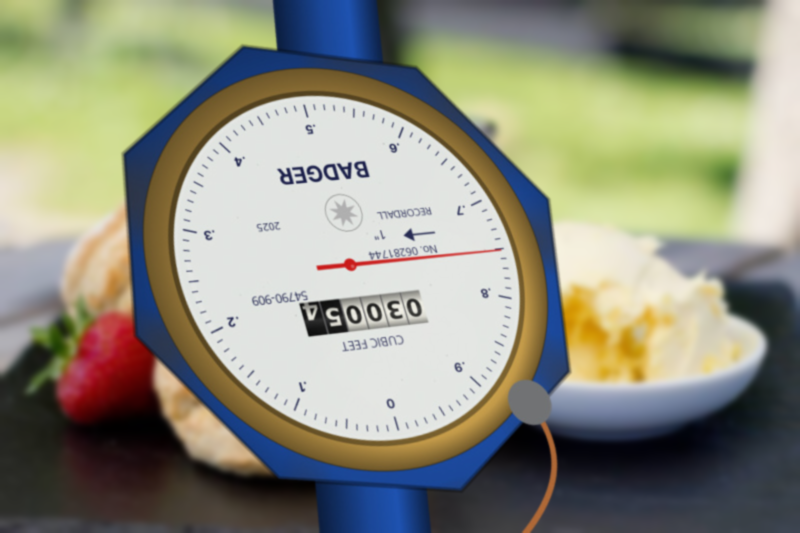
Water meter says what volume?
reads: 30053.75 ft³
